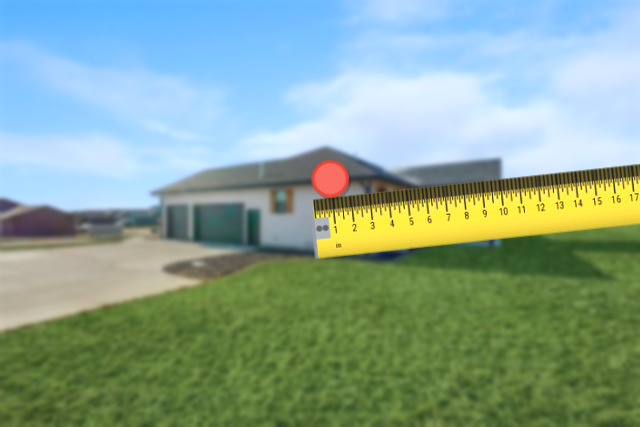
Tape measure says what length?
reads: 2 in
